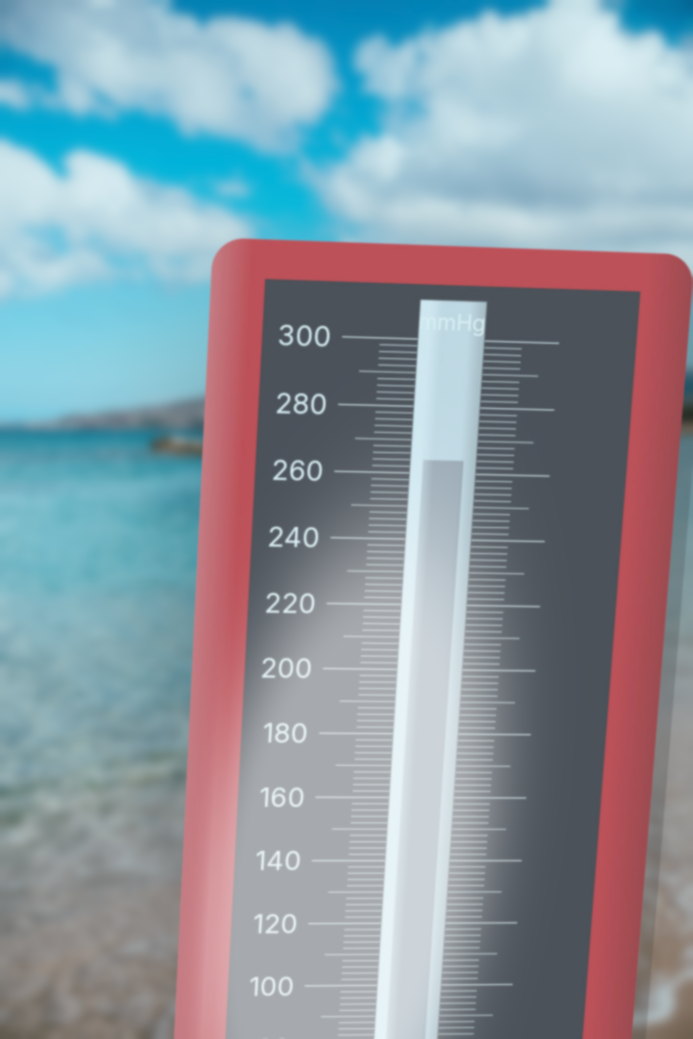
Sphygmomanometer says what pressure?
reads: 264 mmHg
